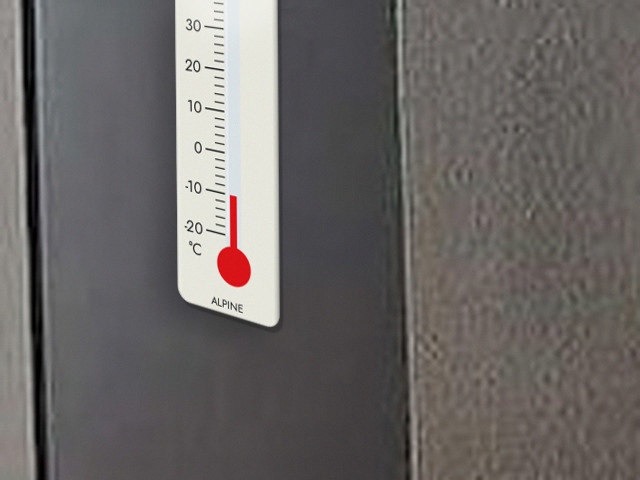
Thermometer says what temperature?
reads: -10 °C
